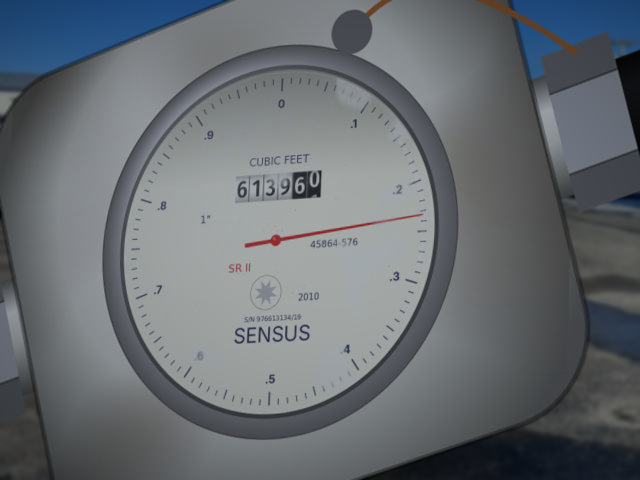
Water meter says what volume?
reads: 613960.23 ft³
